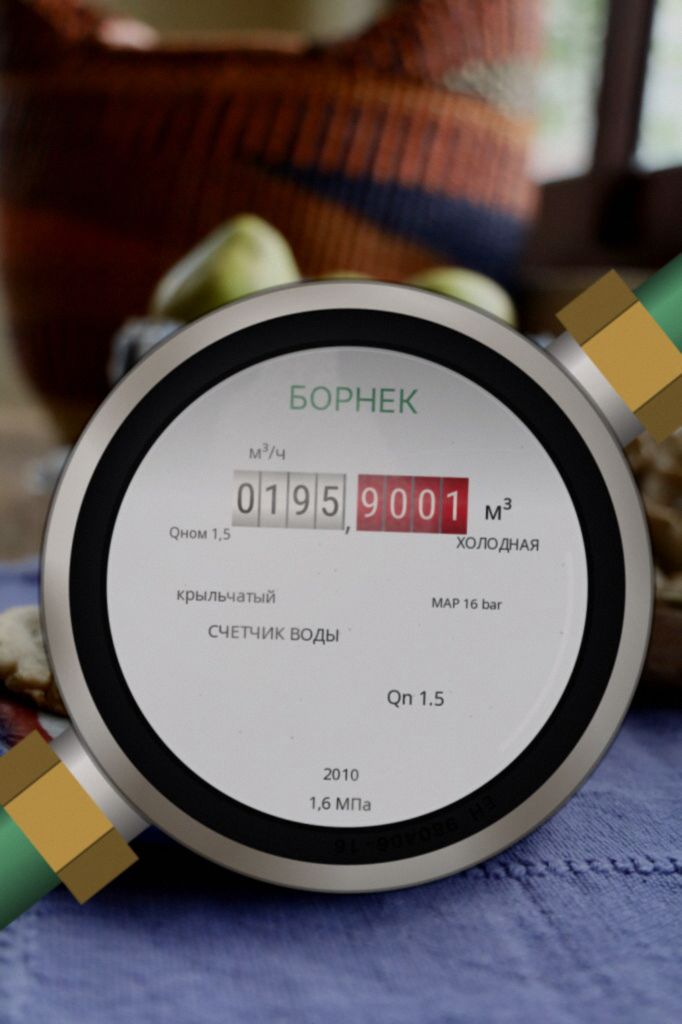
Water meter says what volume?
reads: 195.9001 m³
